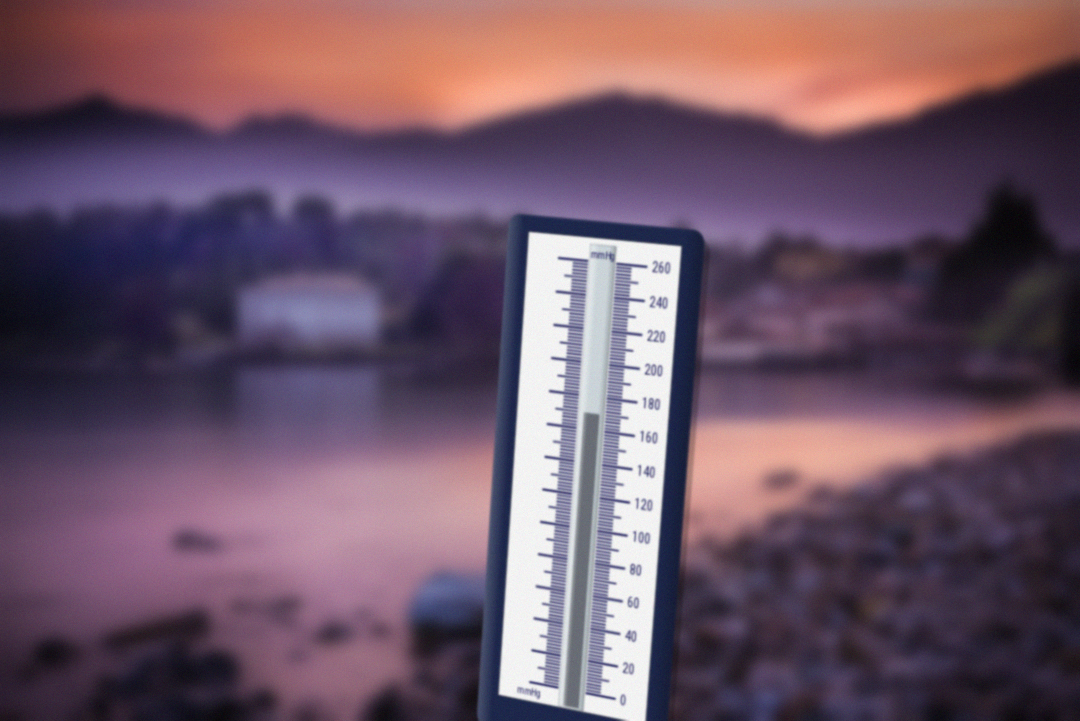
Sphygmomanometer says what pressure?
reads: 170 mmHg
